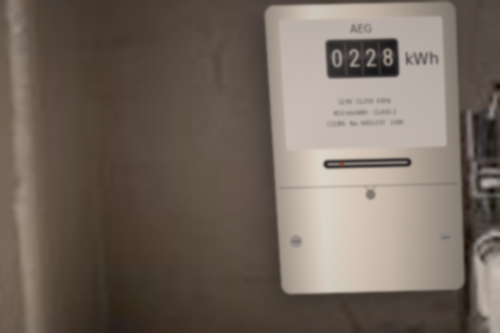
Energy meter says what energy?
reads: 228 kWh
